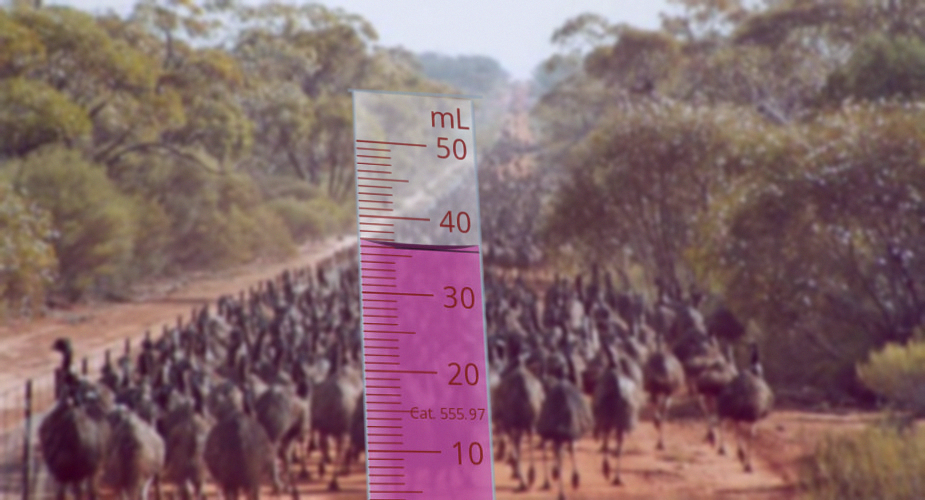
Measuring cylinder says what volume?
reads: 36 mL
